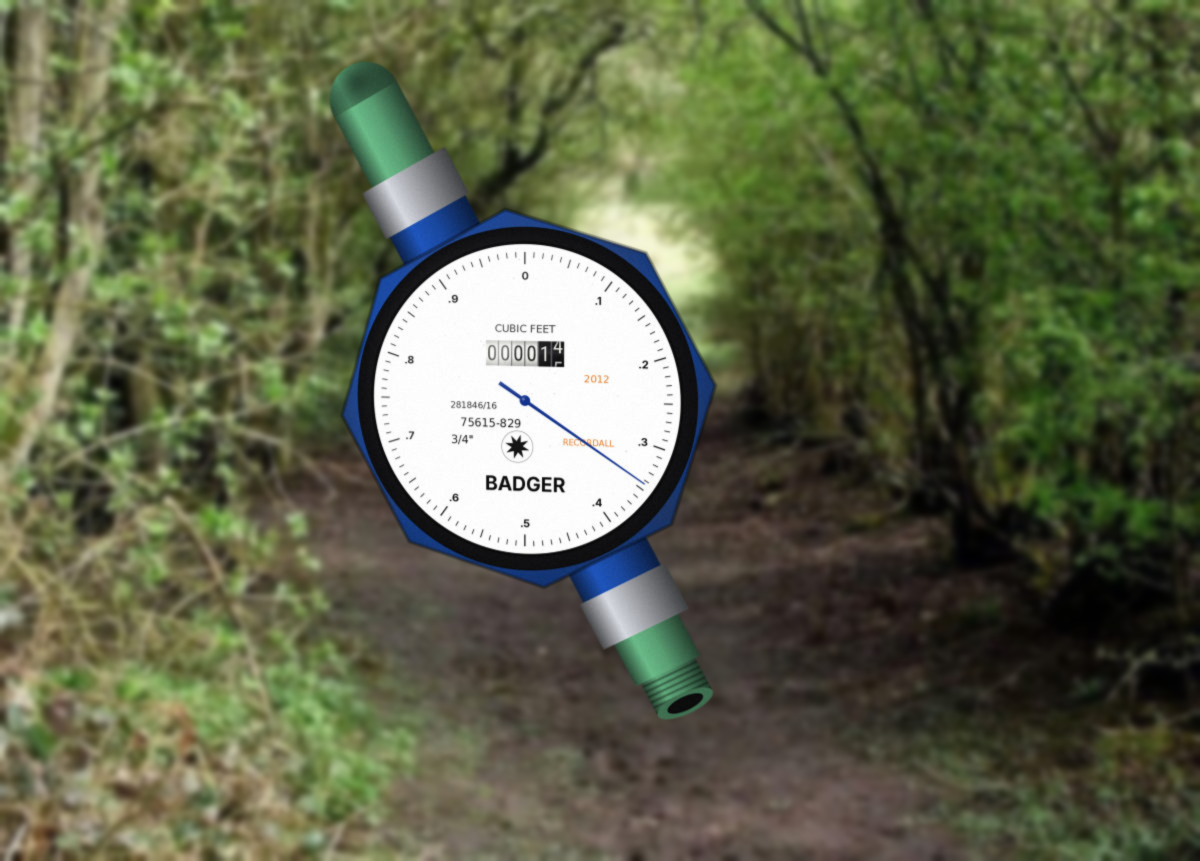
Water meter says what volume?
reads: 14.34 ft³
